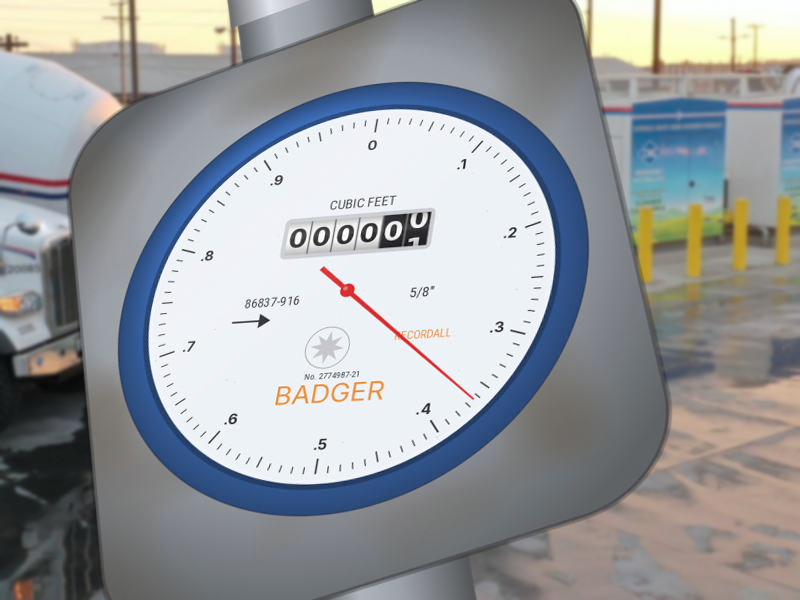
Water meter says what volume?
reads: 0.36 ft³
